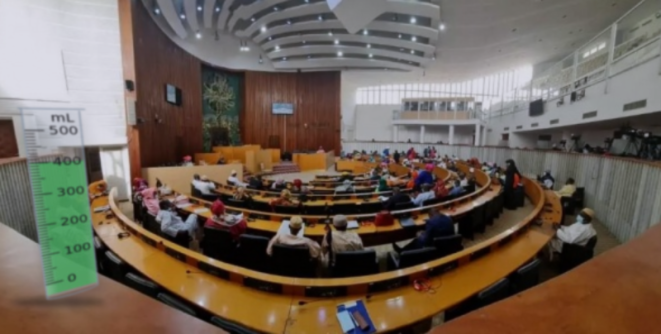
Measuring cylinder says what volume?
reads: 400 mL
